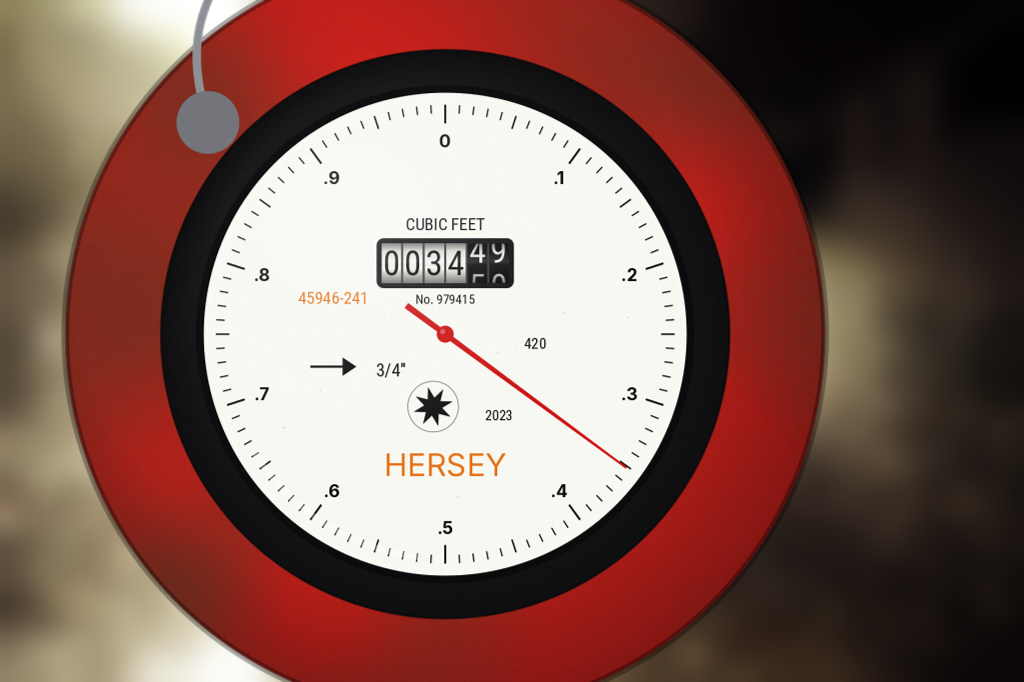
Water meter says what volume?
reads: 3449.35 ft³
